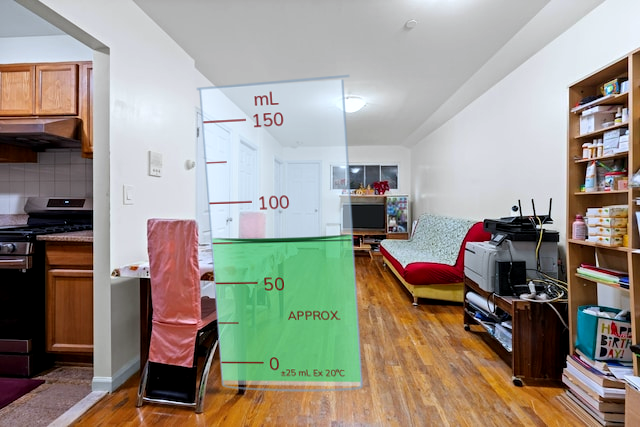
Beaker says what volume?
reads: 75 mL
